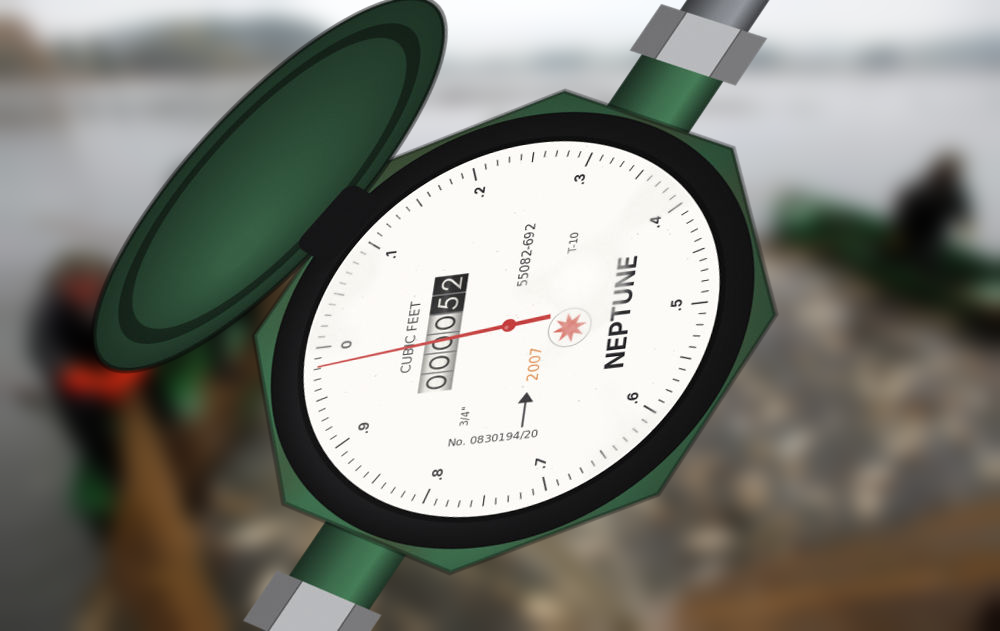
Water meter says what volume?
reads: 51.98 ft³
